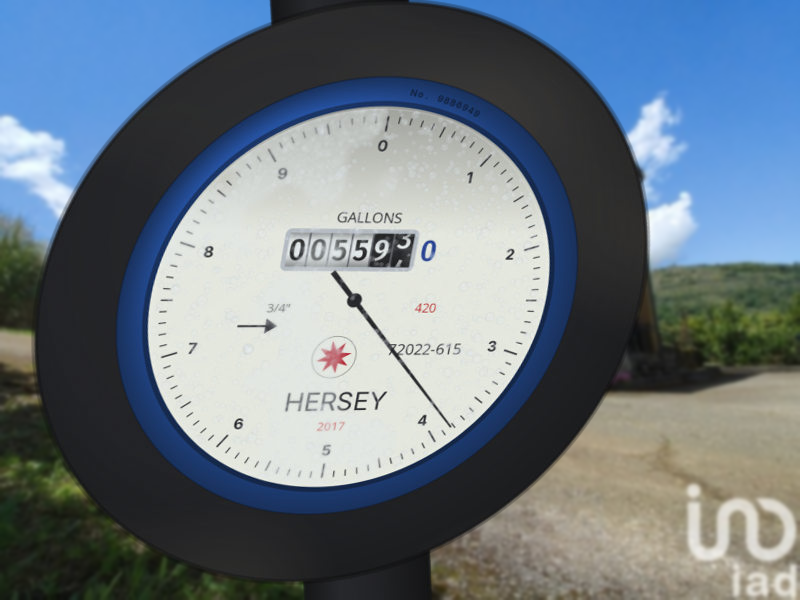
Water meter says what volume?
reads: 55933.8 gal
